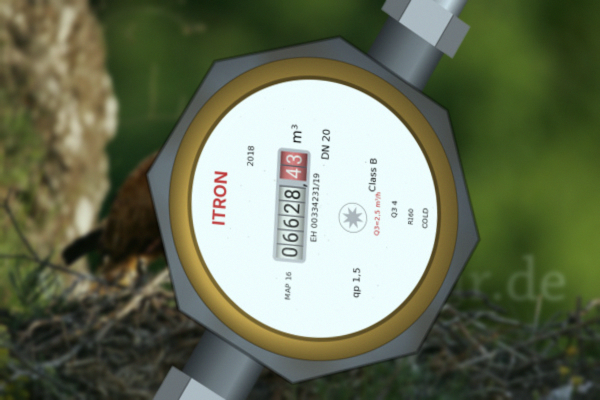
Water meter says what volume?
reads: 6628.43 m³
